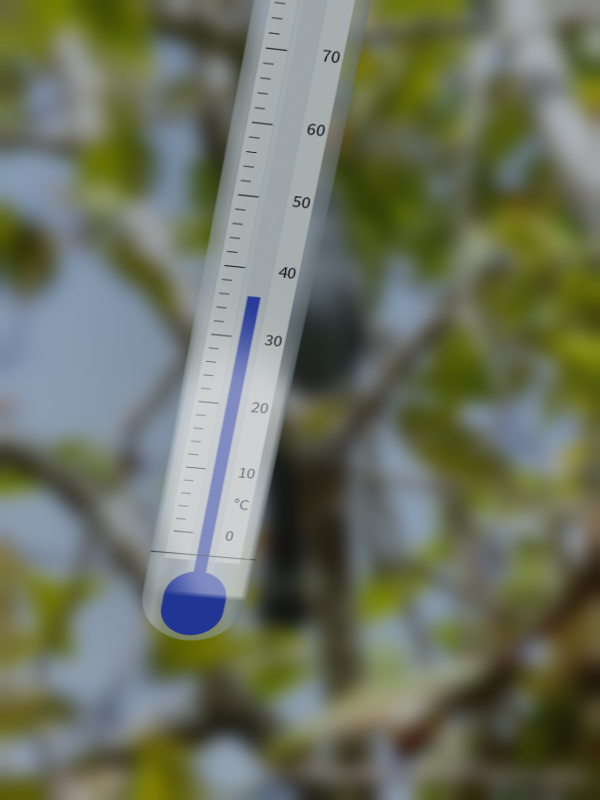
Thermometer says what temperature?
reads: 36 °C
